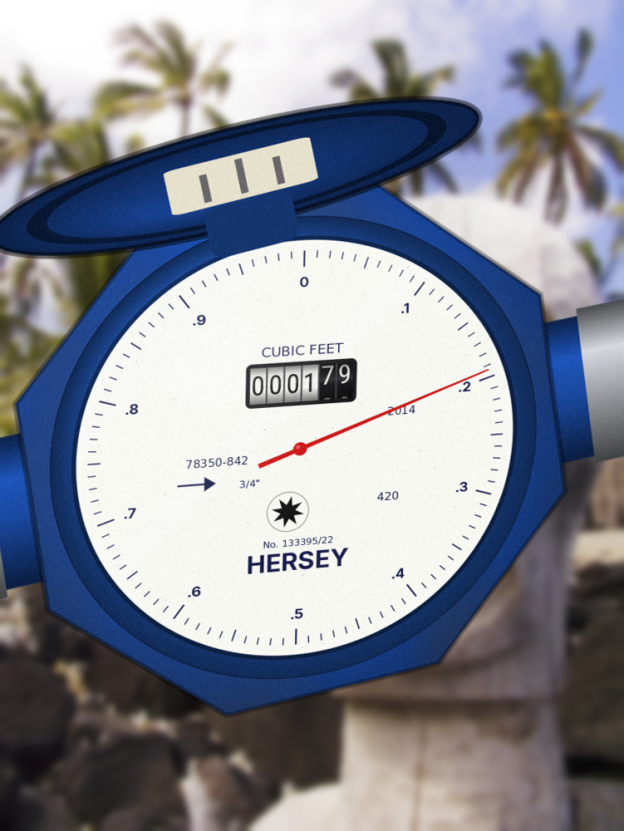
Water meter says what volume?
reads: 179.19 ft³
